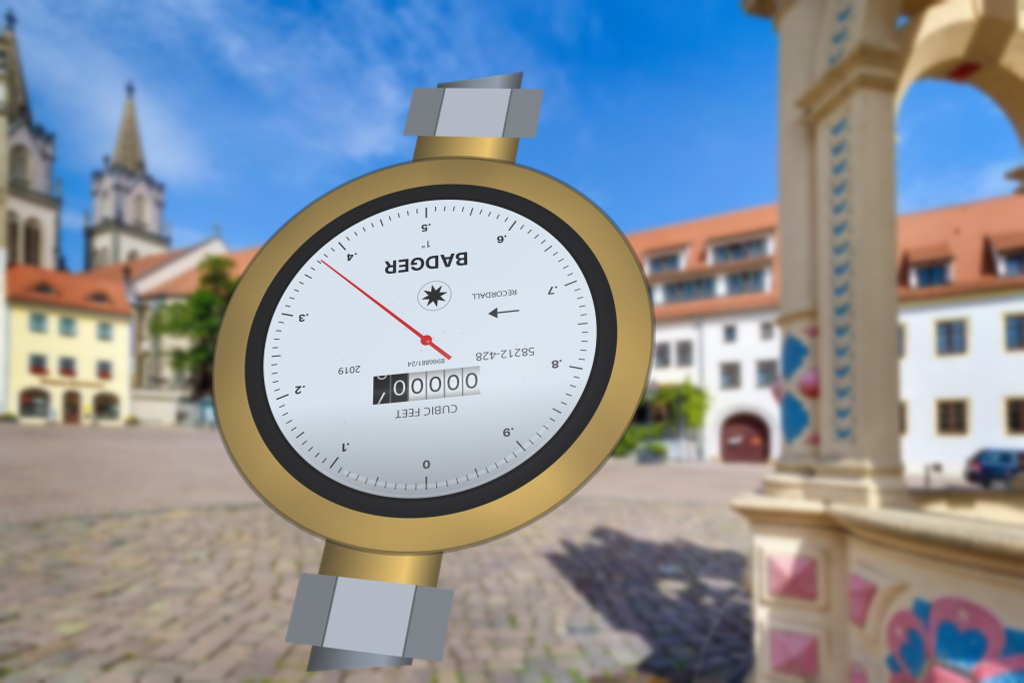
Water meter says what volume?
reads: 7.37 ft³
